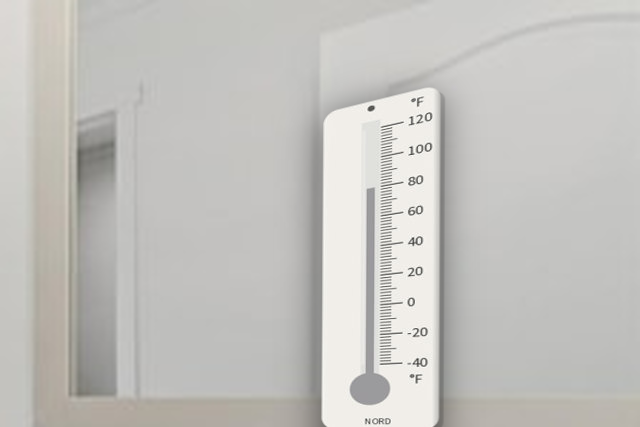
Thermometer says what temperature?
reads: 80 °F
